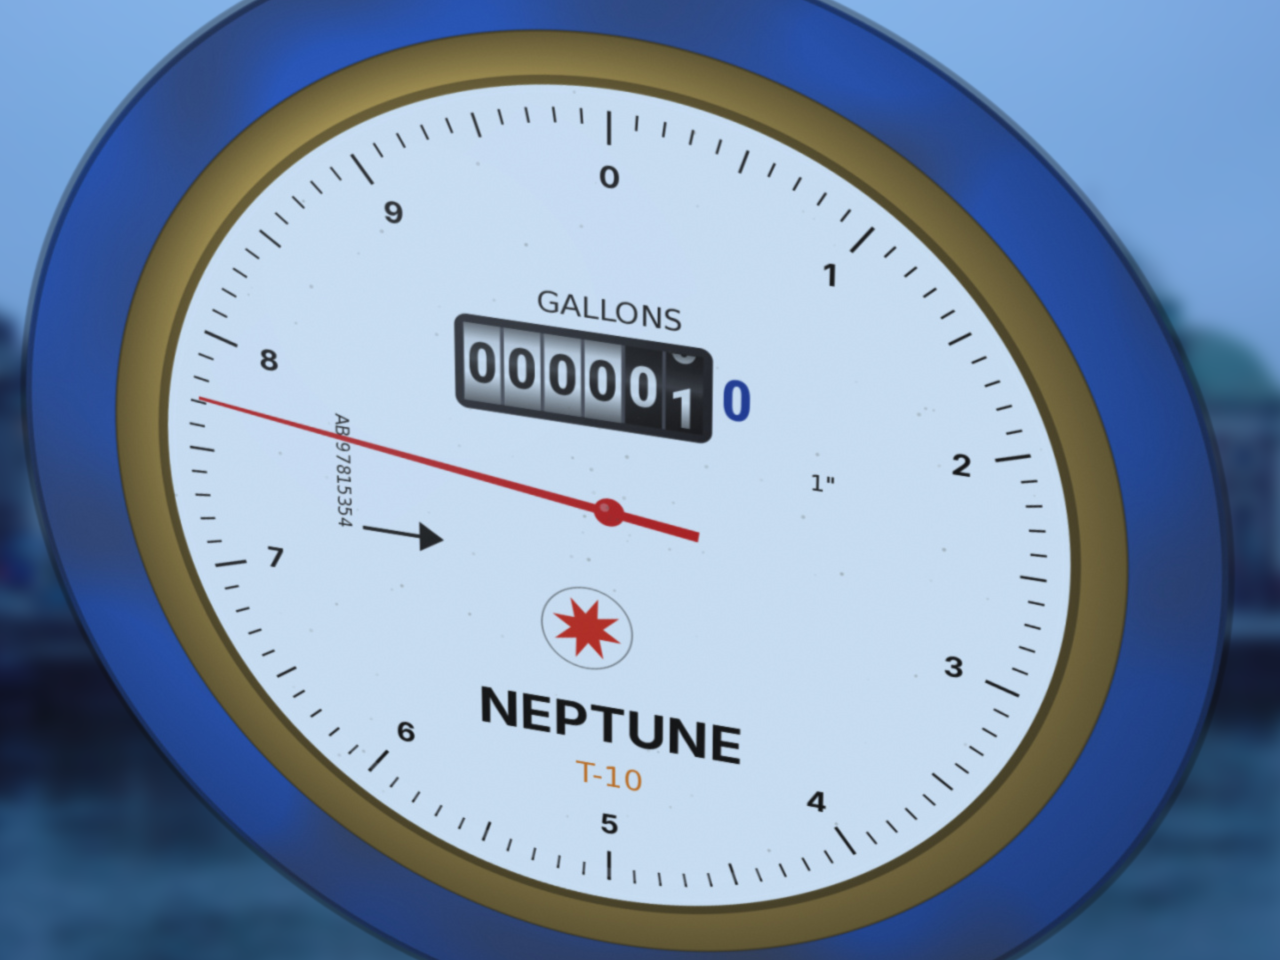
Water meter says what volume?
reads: 7.7 gal
